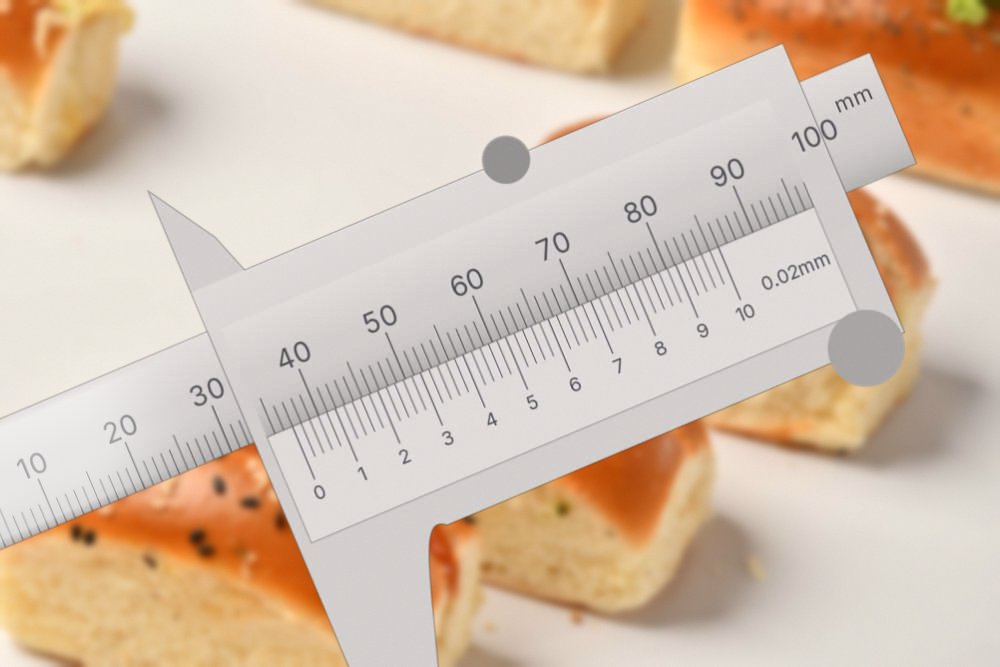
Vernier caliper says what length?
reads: 37.0 mm
